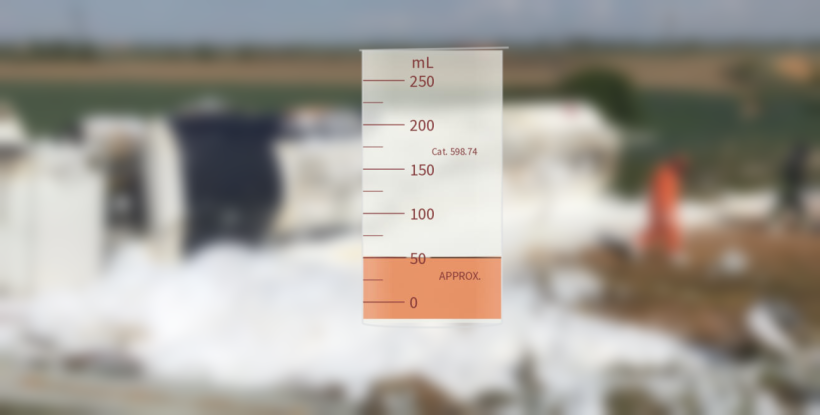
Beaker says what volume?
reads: 50 mL
